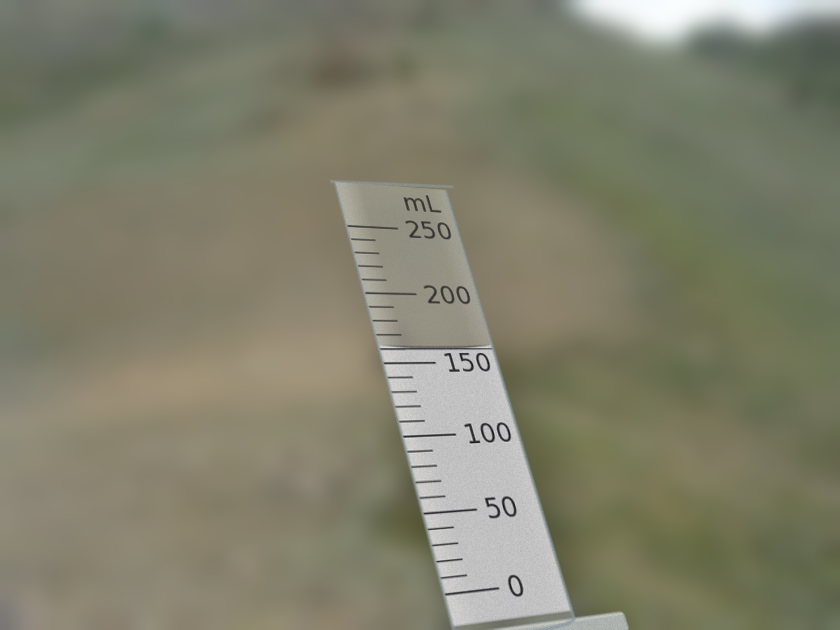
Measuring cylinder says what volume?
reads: 160 mL
